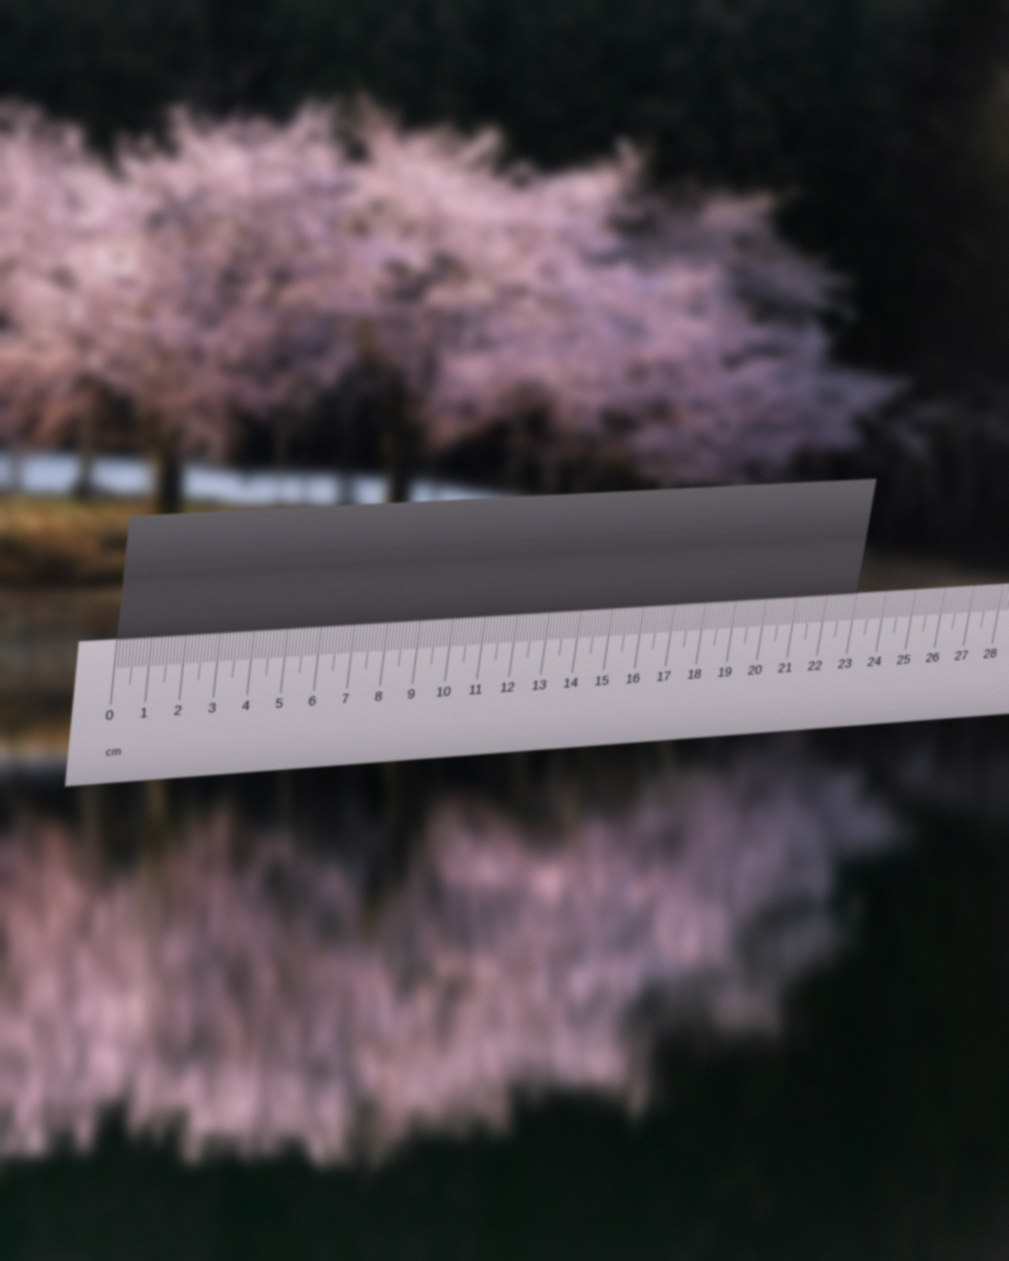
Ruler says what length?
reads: 23 cm
